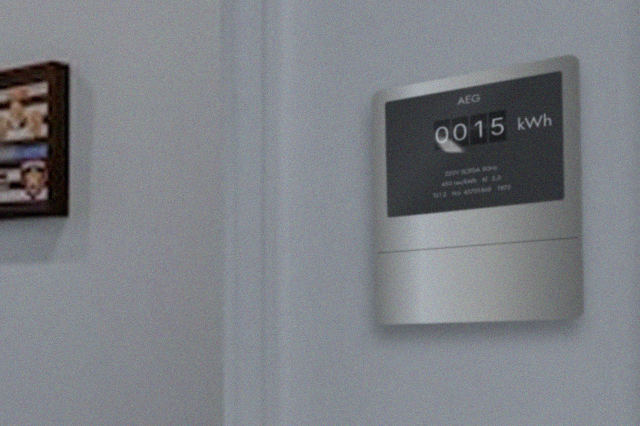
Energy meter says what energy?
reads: 15 kWh
